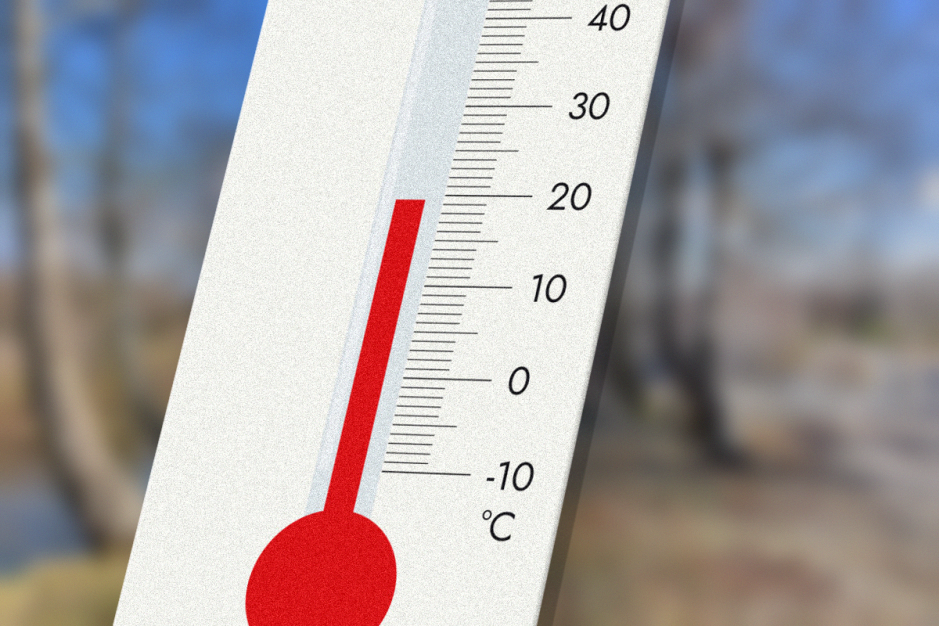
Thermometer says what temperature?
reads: 19.5 °C
